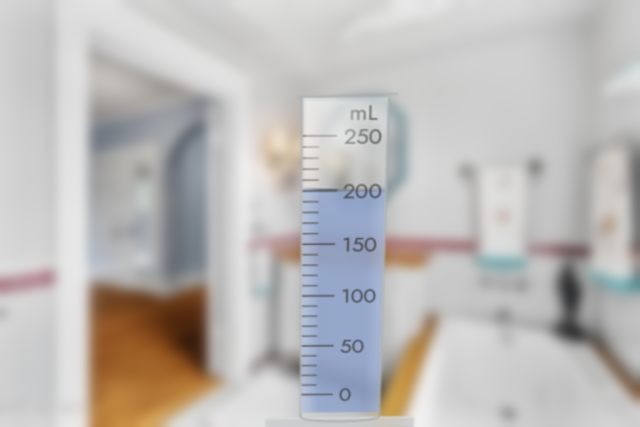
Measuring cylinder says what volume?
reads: 200 mL
